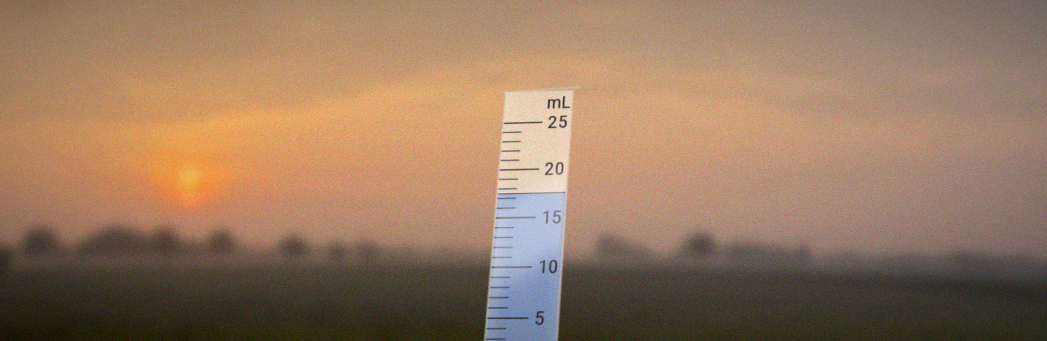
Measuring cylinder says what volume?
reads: 17.5 mL
